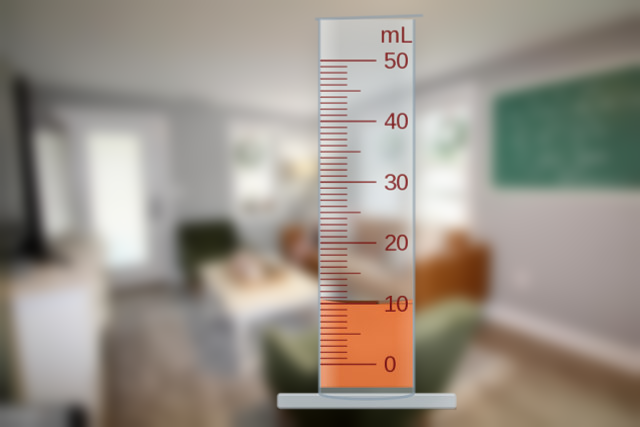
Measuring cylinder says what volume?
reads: 10 mL
